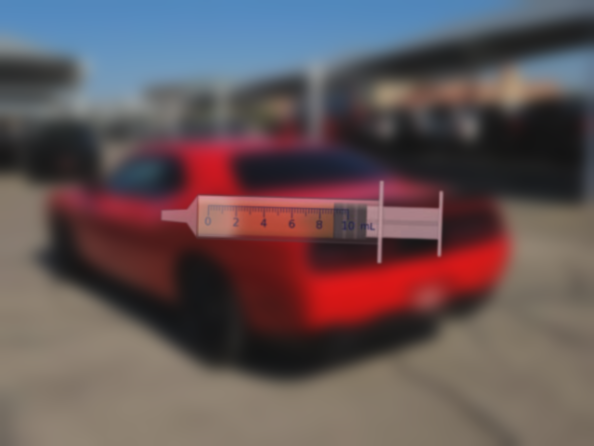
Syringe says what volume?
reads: 9 mL
